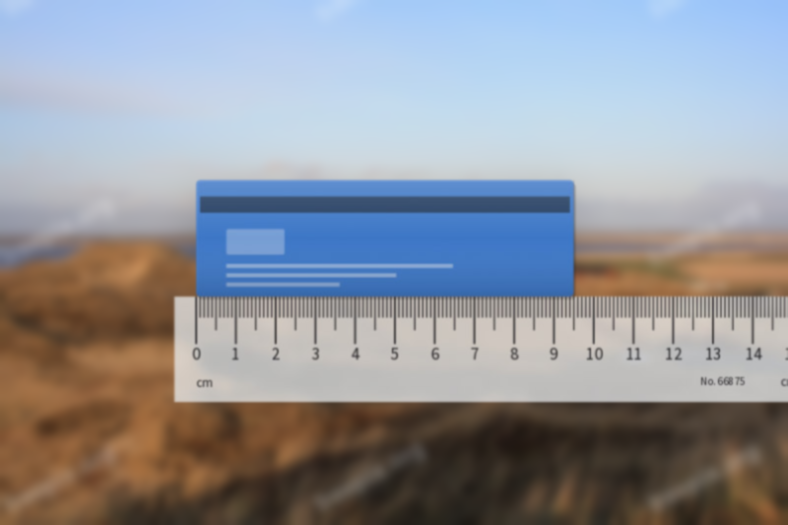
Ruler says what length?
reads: 9.5 cm
